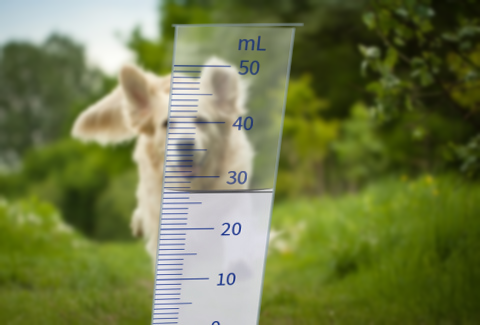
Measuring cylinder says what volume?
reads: 27 mL
